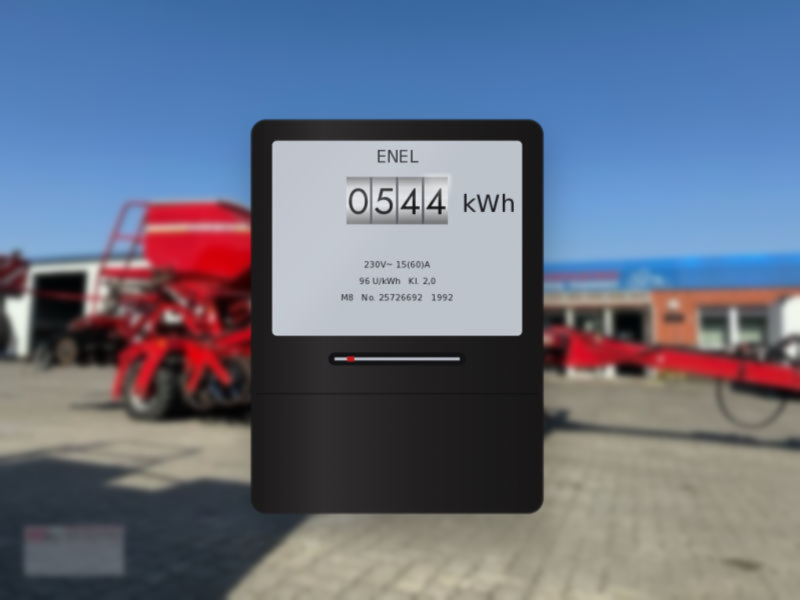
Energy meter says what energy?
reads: 544 kWh
